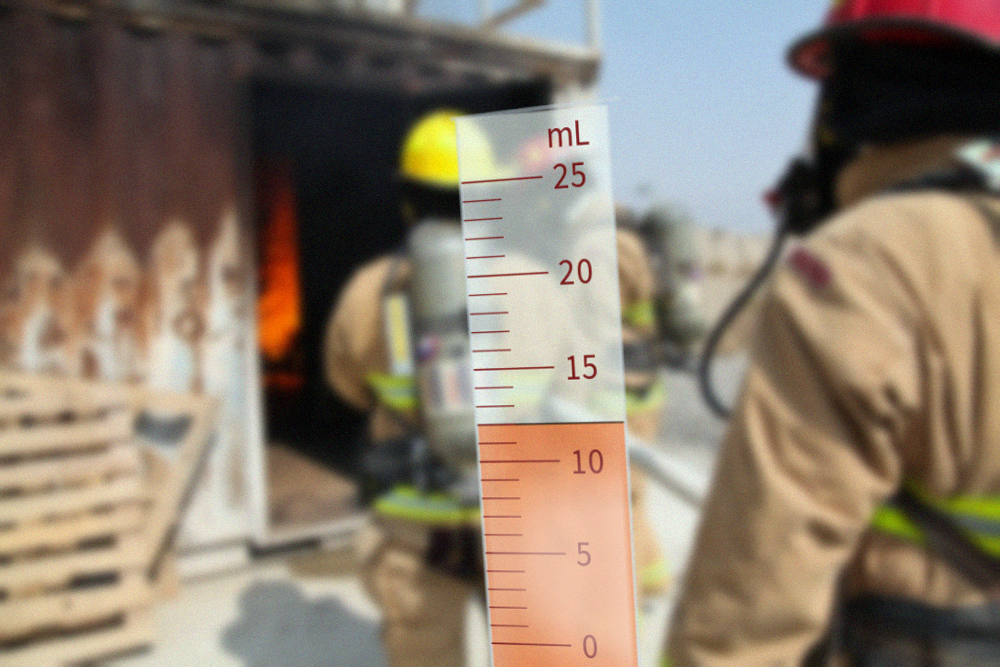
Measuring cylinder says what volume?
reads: 12 mL
